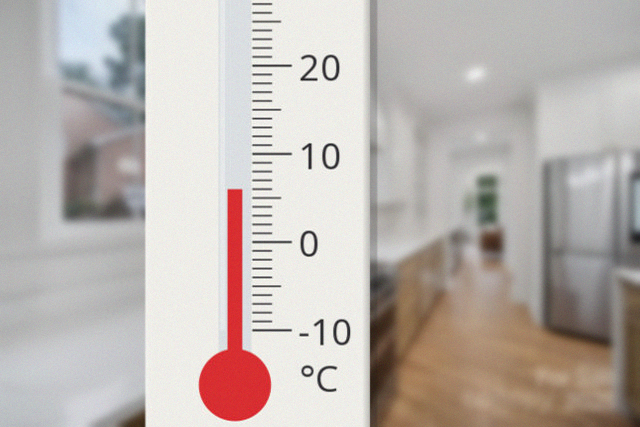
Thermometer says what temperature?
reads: 6 °C
